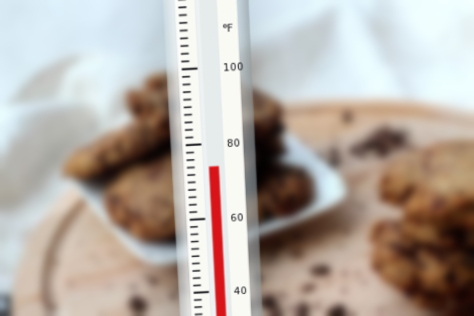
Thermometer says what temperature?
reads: 74 °F
